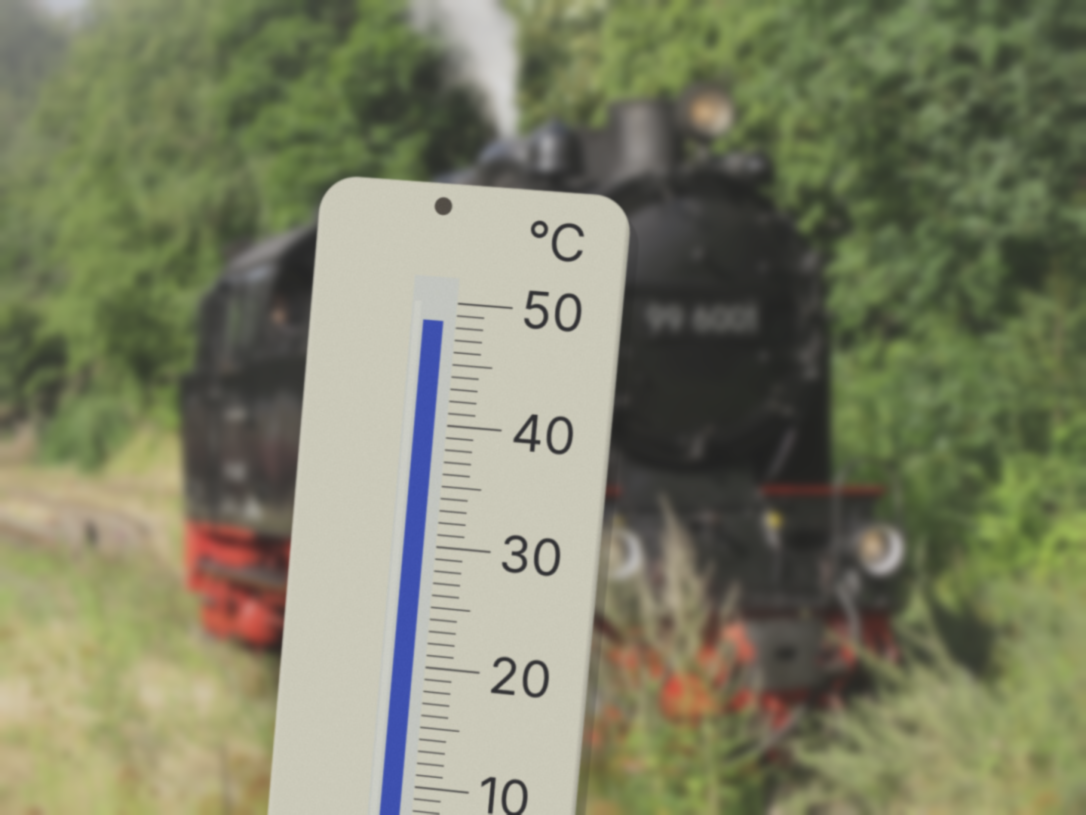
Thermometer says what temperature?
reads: 48.5 °C
